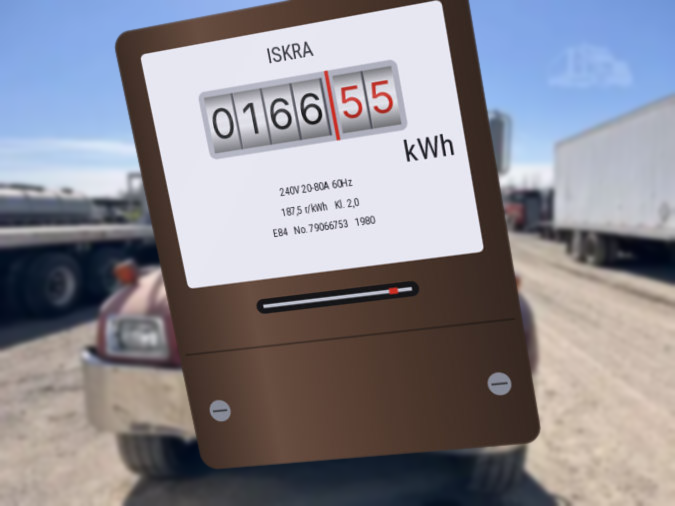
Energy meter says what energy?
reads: 166.55 kWh
